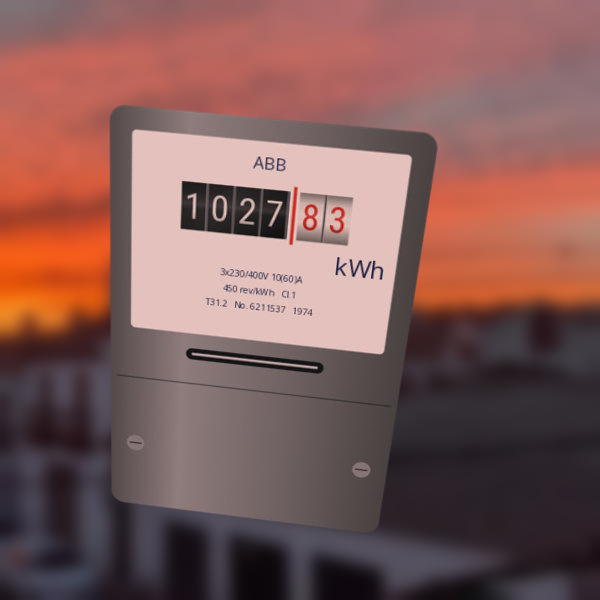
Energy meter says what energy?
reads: 1027.83 kWh
